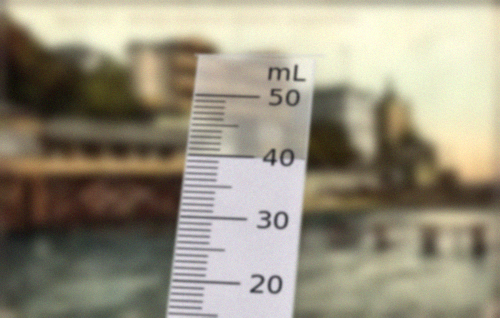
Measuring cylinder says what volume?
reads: 40 mL
